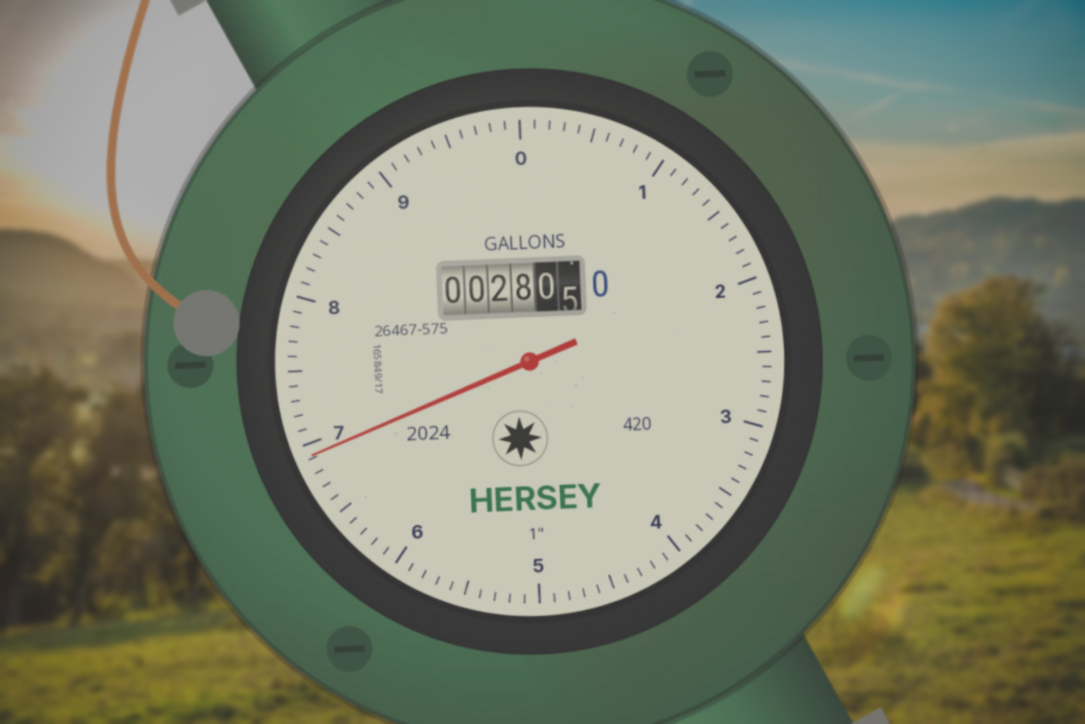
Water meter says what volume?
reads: 28046.9 gal
